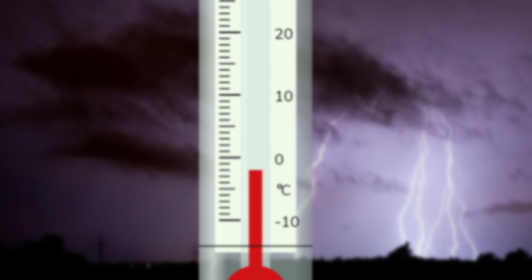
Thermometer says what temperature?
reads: -2 °C
